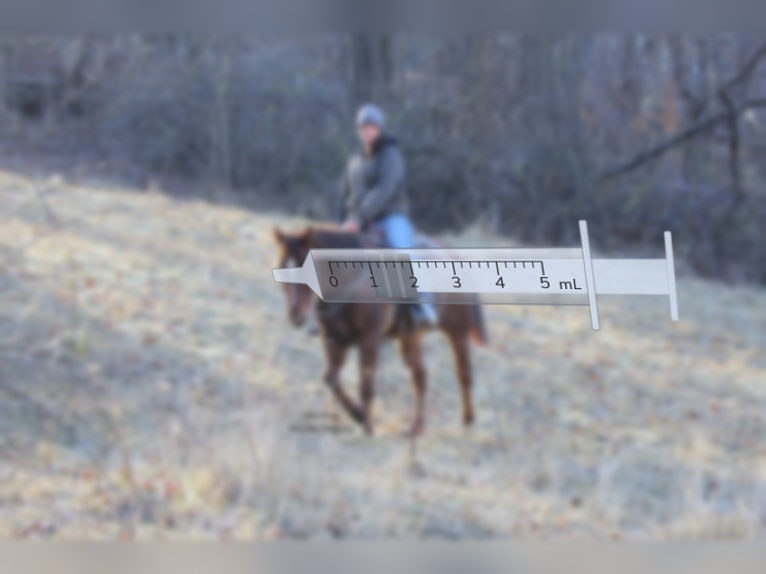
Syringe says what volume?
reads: 1 mL
